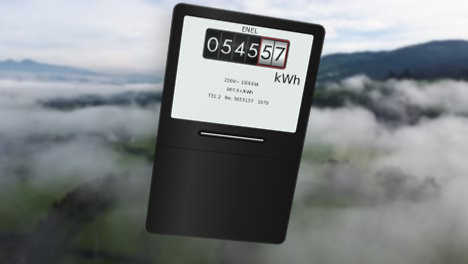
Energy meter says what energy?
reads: 545.57 kWh
